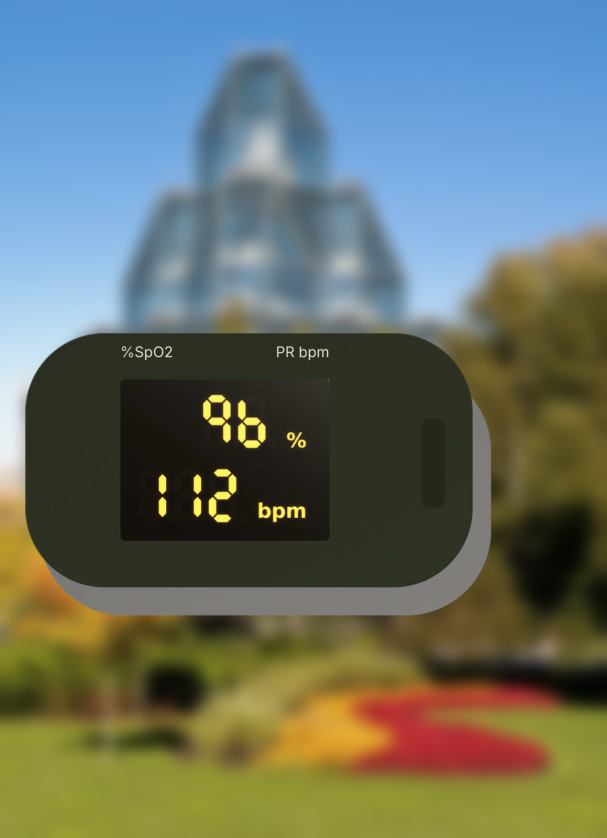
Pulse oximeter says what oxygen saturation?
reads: 96 %
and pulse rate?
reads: 112 bpm
